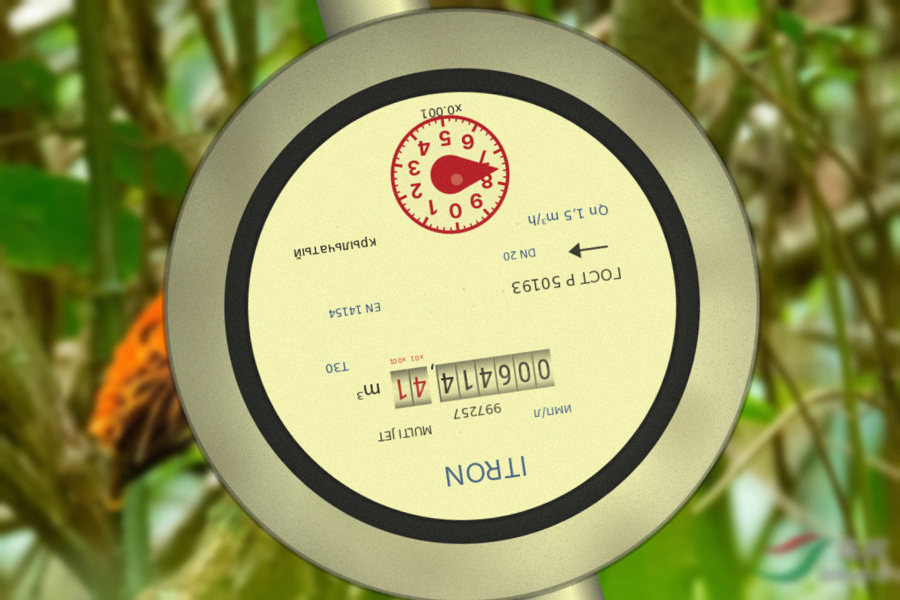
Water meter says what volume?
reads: 6414.417 m³
